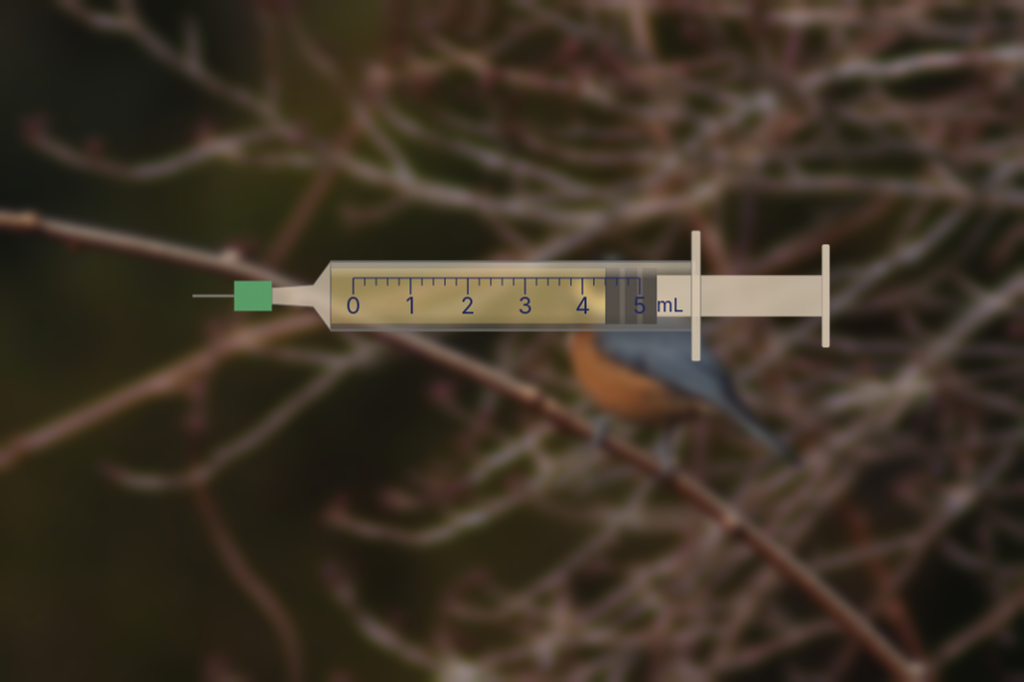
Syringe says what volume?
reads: 4.4 mL
